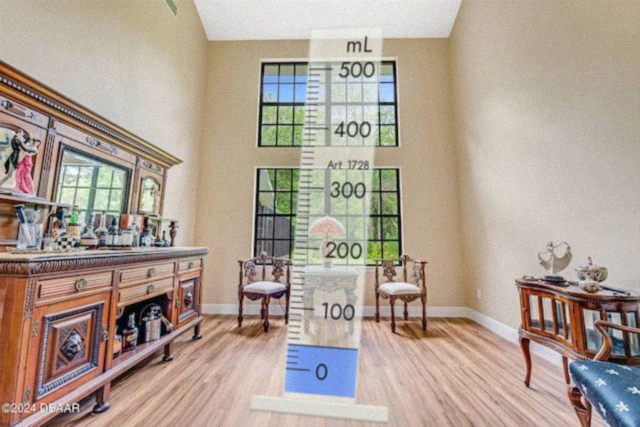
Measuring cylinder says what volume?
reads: 40 mL
